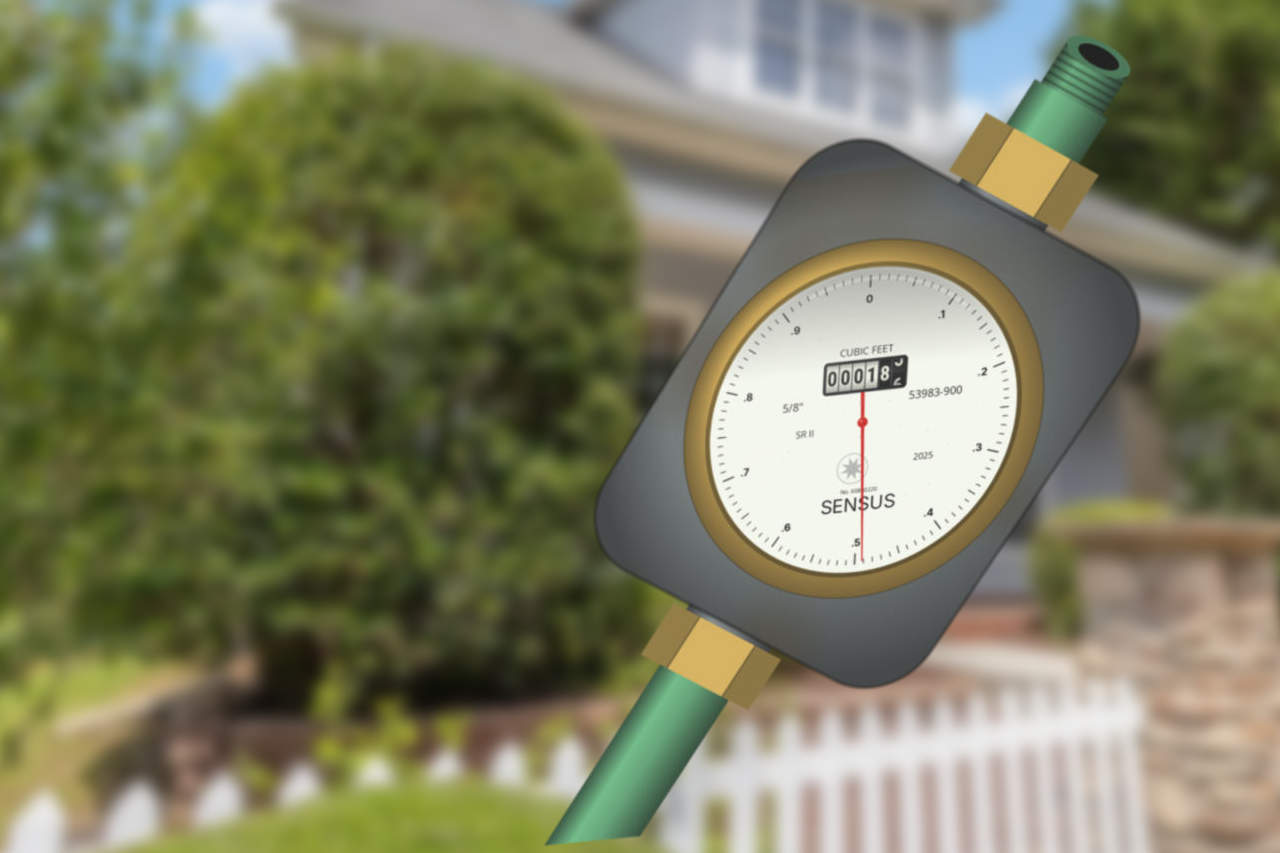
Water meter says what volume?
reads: 185.49 ft³
